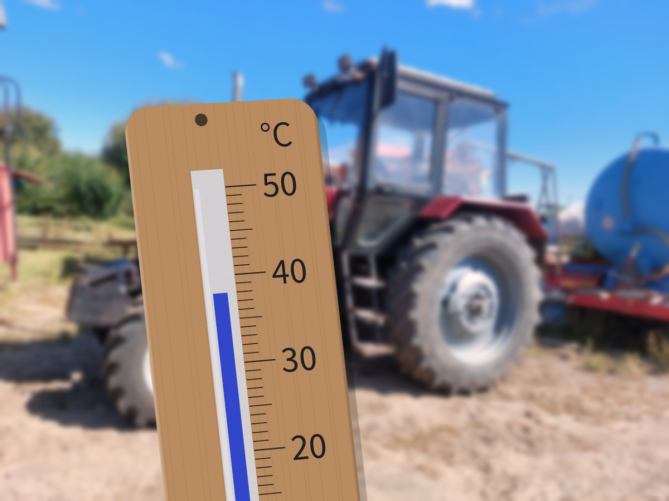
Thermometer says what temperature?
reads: 38 °C
